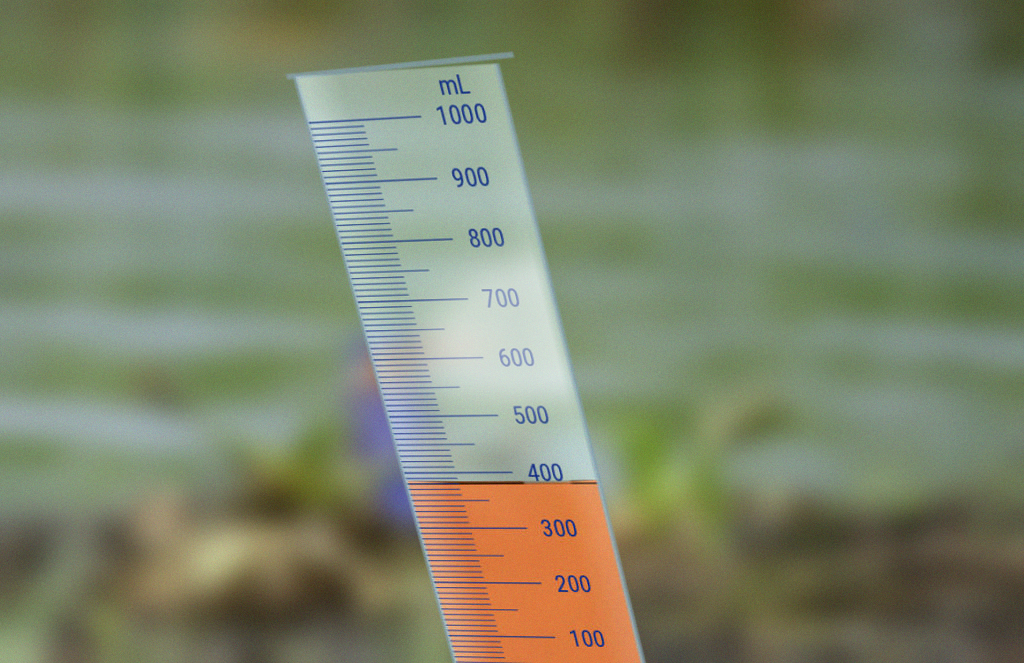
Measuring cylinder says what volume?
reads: 380 mL
